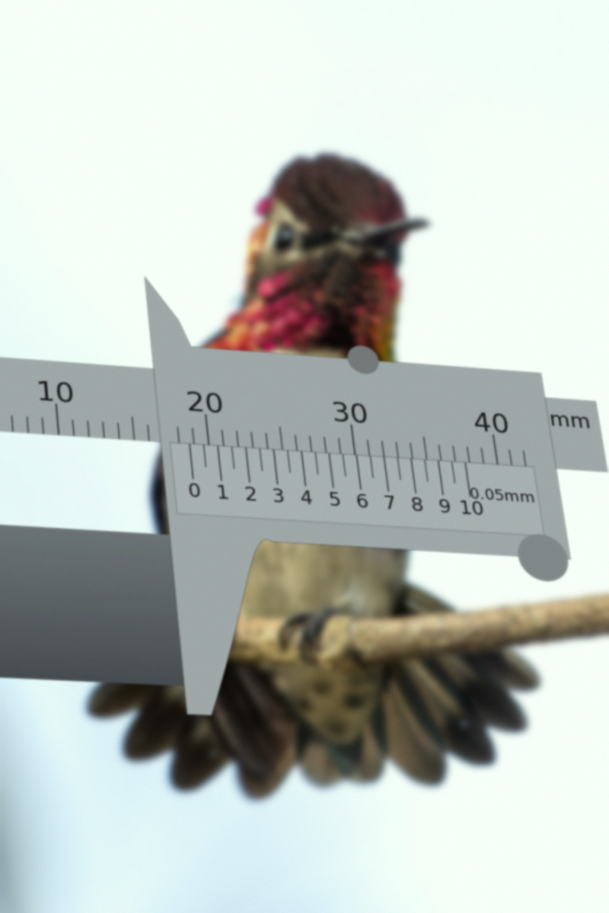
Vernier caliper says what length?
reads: 18.7 mm
